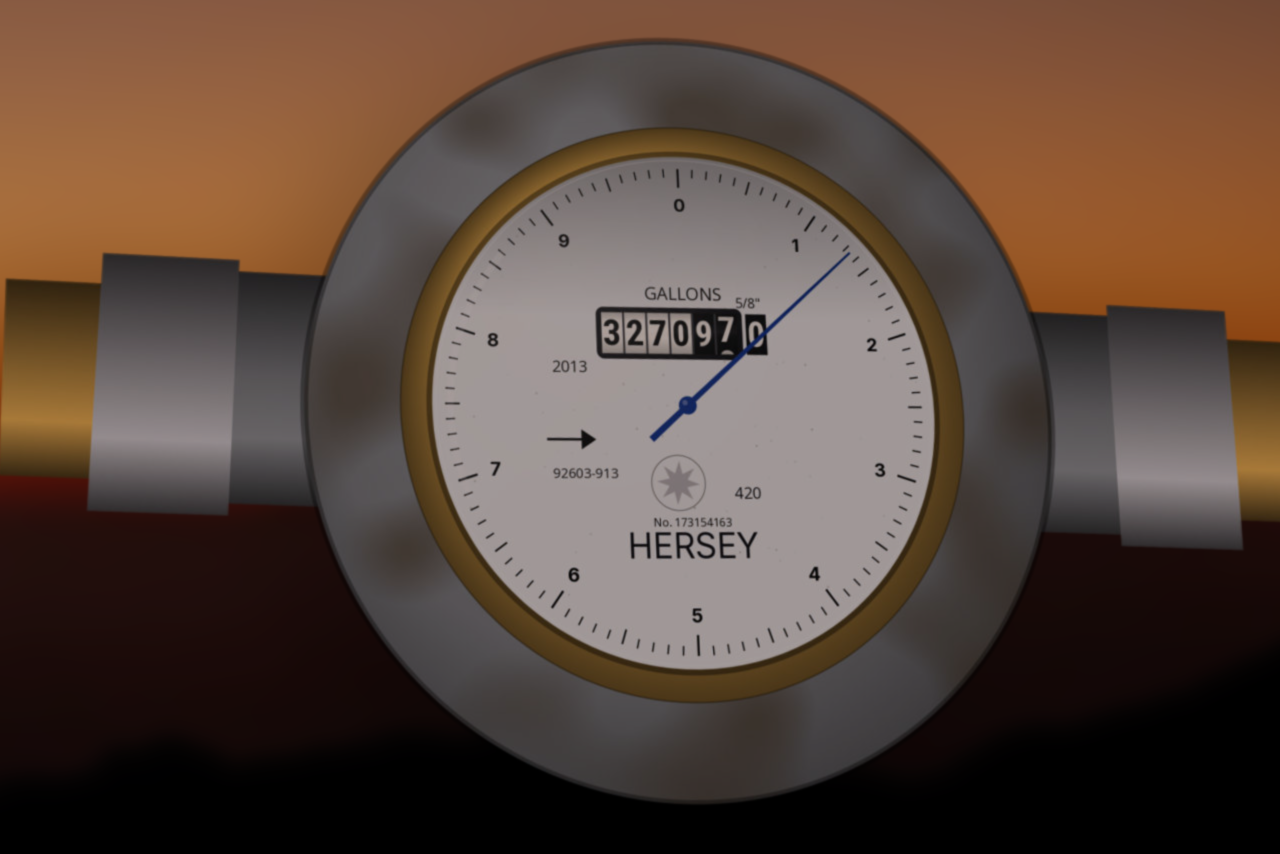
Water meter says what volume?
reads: 3270971.3 gal
